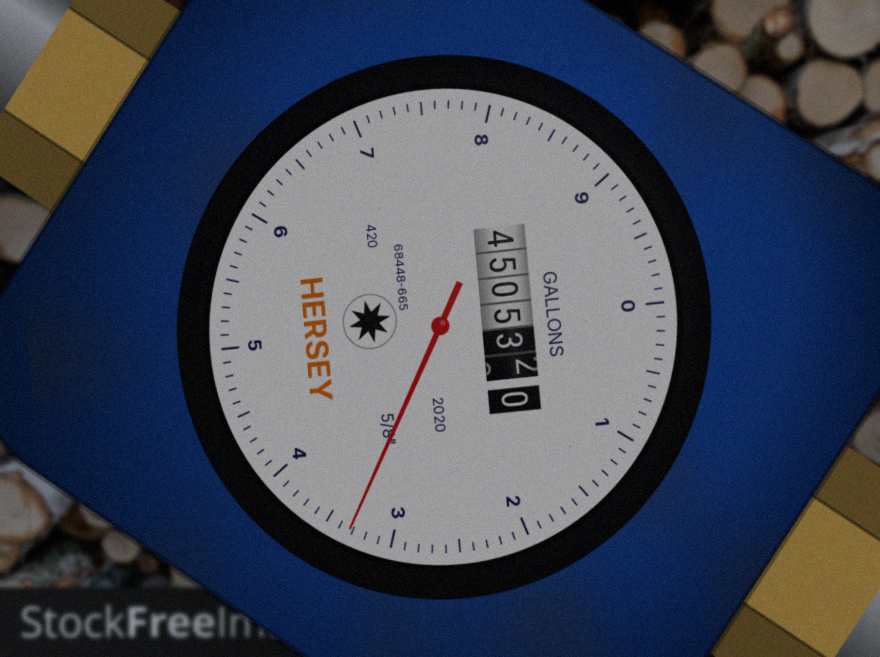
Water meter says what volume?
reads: 4505323.3 gal
